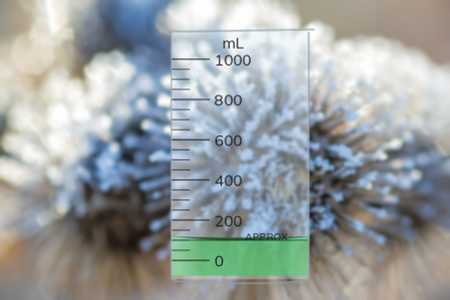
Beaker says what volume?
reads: 100 mL
